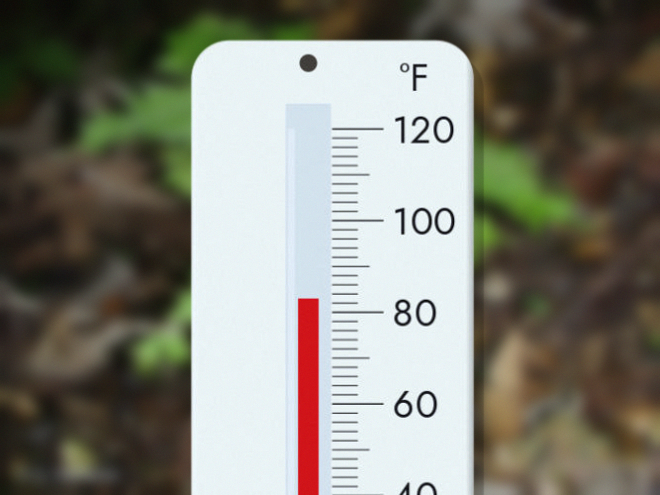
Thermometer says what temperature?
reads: 83 °F
